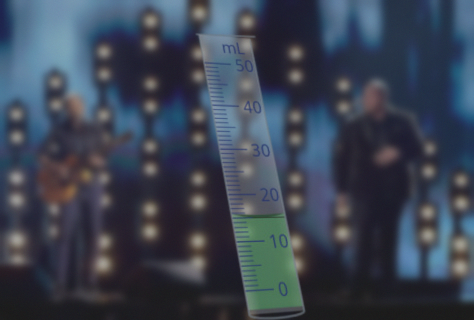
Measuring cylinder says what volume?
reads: 15 mL
